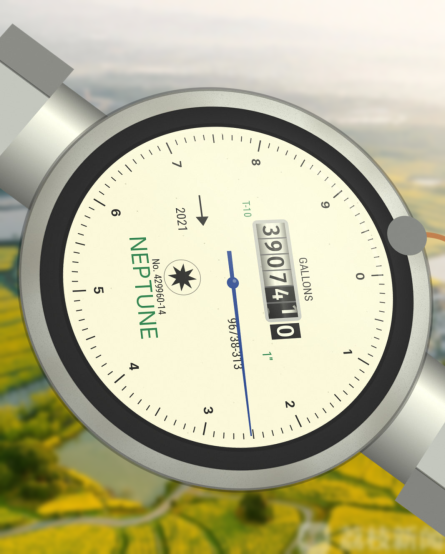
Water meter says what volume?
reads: 3907412.5 gal
